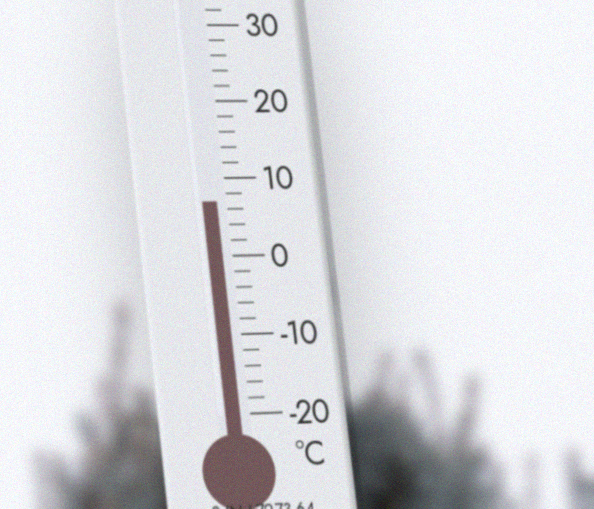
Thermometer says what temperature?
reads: 7 °C
